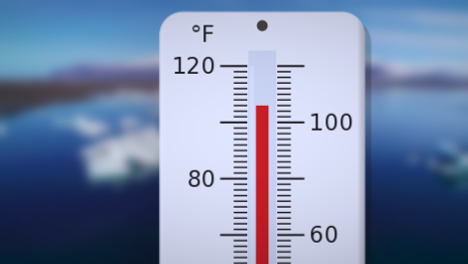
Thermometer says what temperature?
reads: 106 °F
